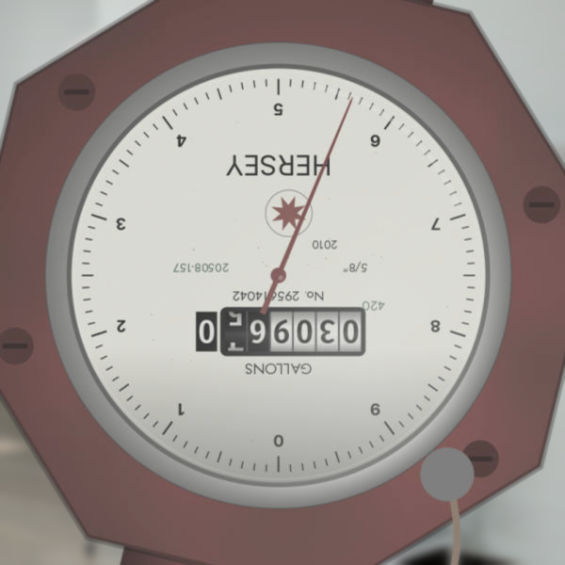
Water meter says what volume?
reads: 309645.6 gal
